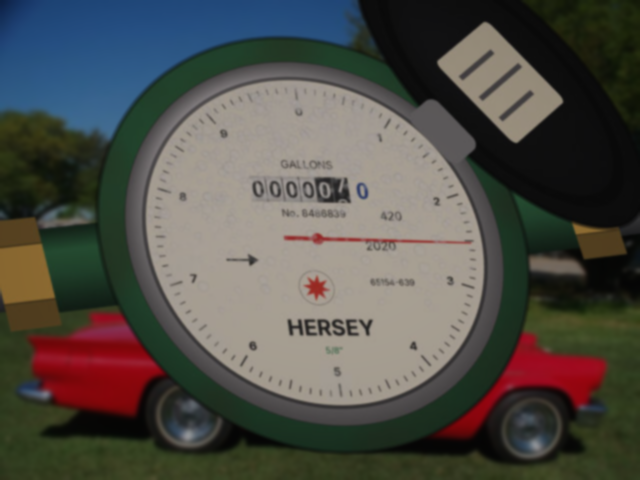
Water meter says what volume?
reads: 72.5 gal
